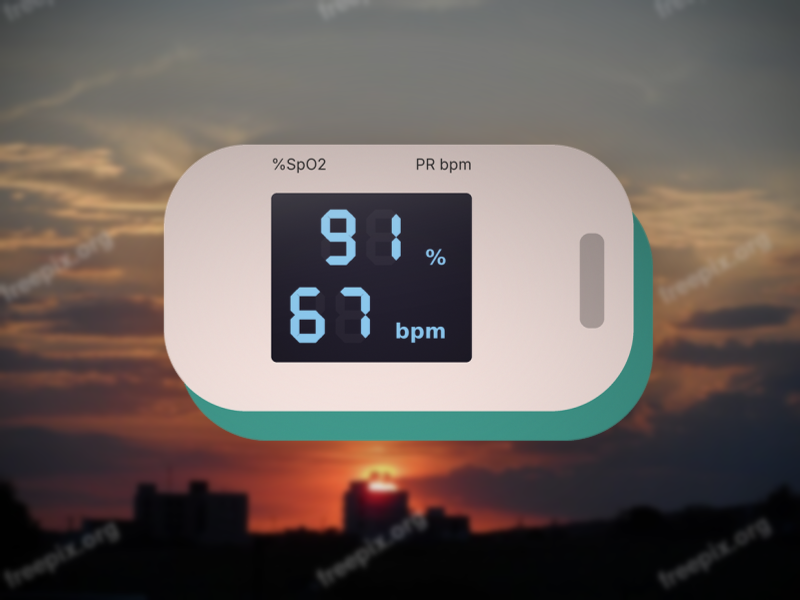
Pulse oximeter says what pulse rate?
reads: 67 bpm
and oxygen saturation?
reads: 91 %
